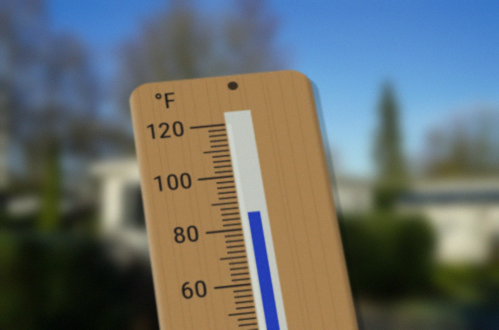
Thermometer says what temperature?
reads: 86 °F
